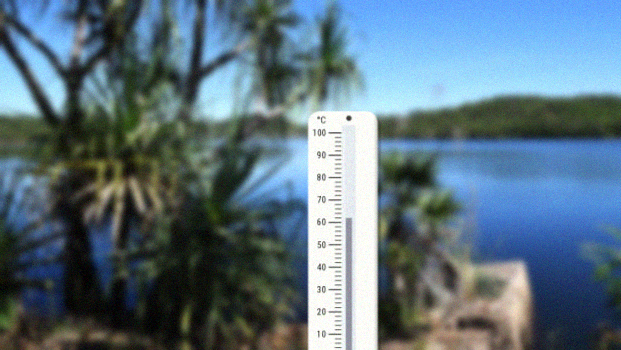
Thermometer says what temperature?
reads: 62 °C
